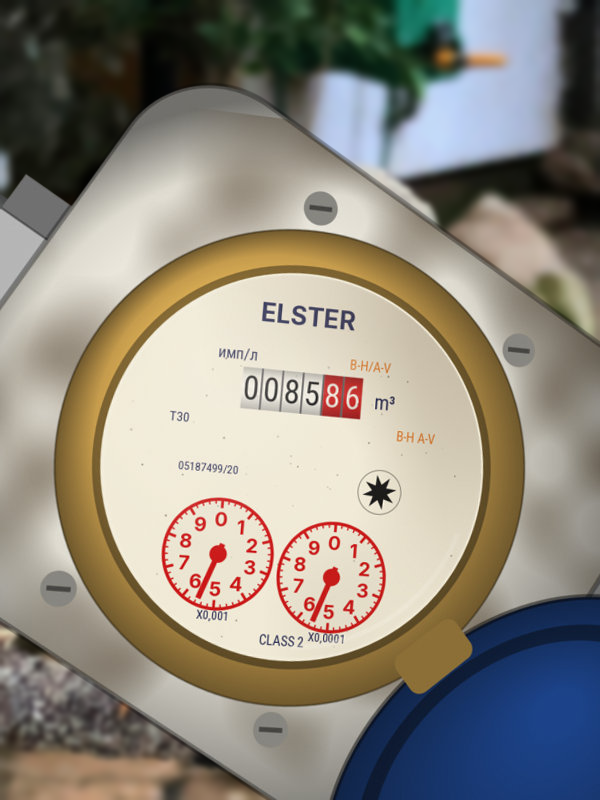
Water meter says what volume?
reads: 85.8655 m³
